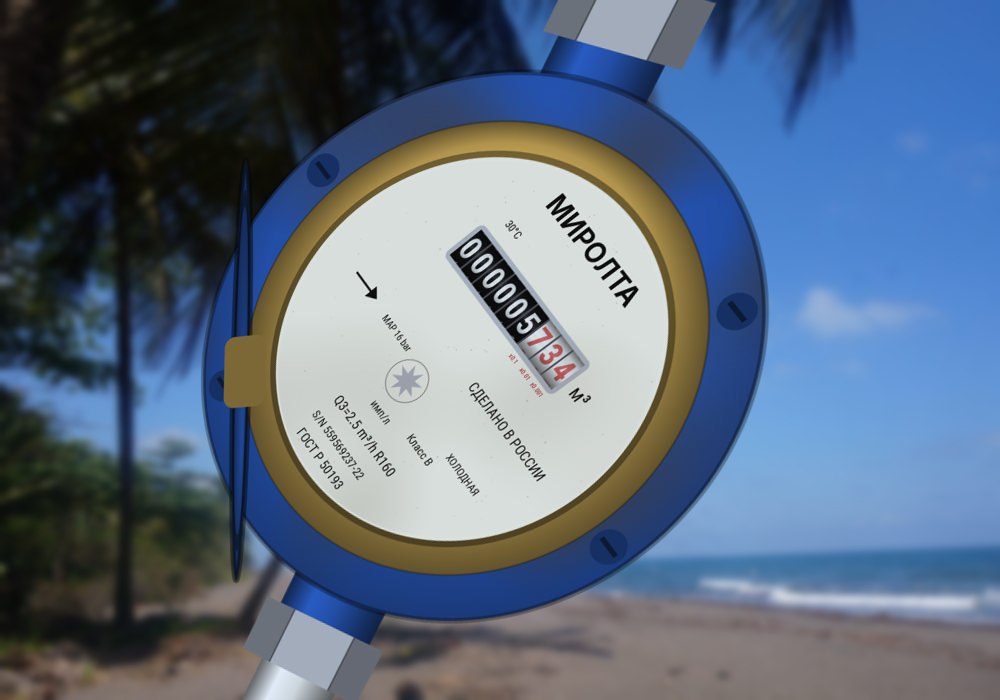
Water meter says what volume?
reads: 5.734 m³
